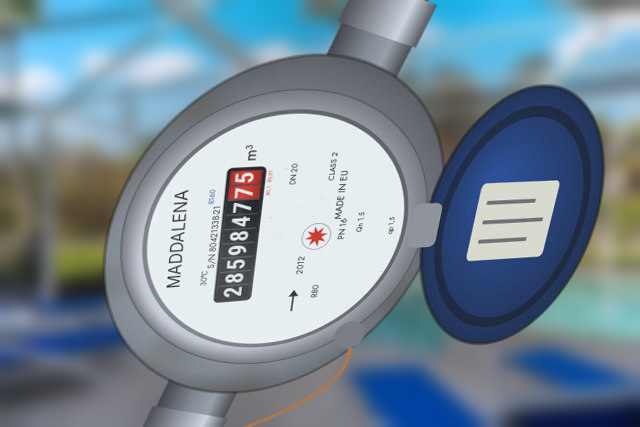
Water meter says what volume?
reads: 2859847.75 m³
